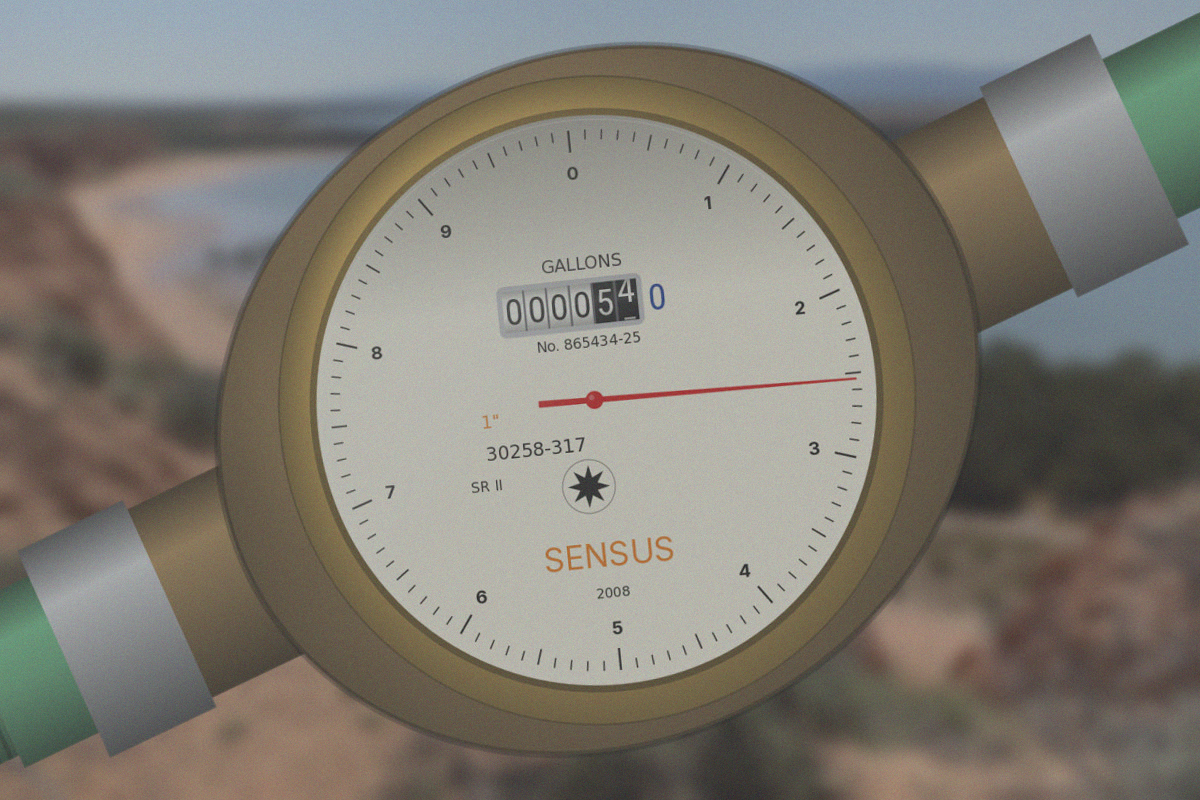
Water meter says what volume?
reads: 542.5 gal
